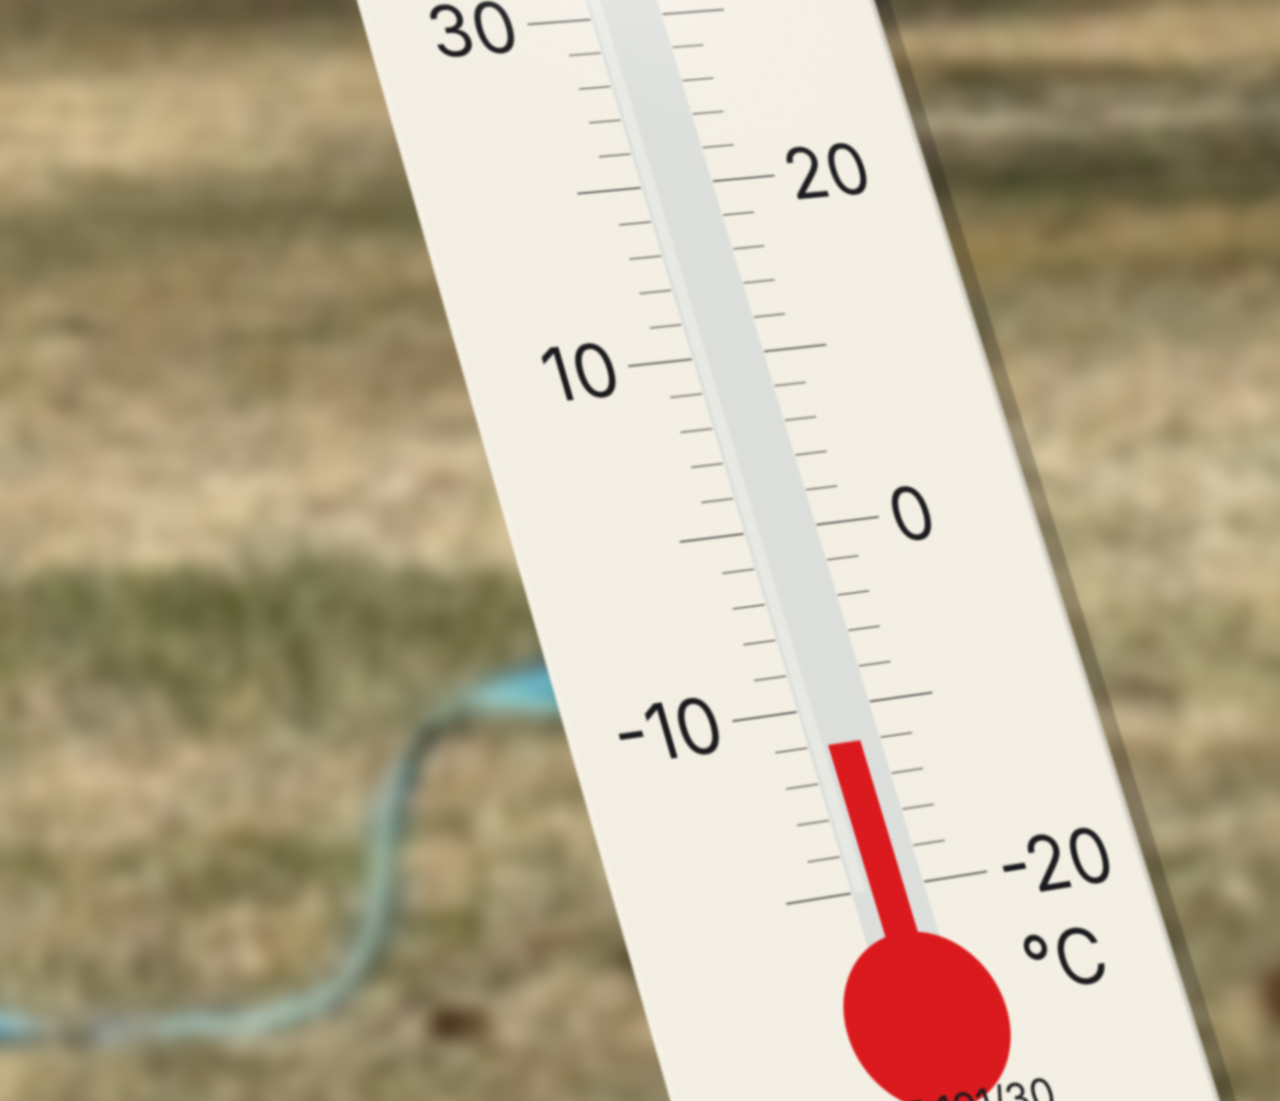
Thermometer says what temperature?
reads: -12 °C
